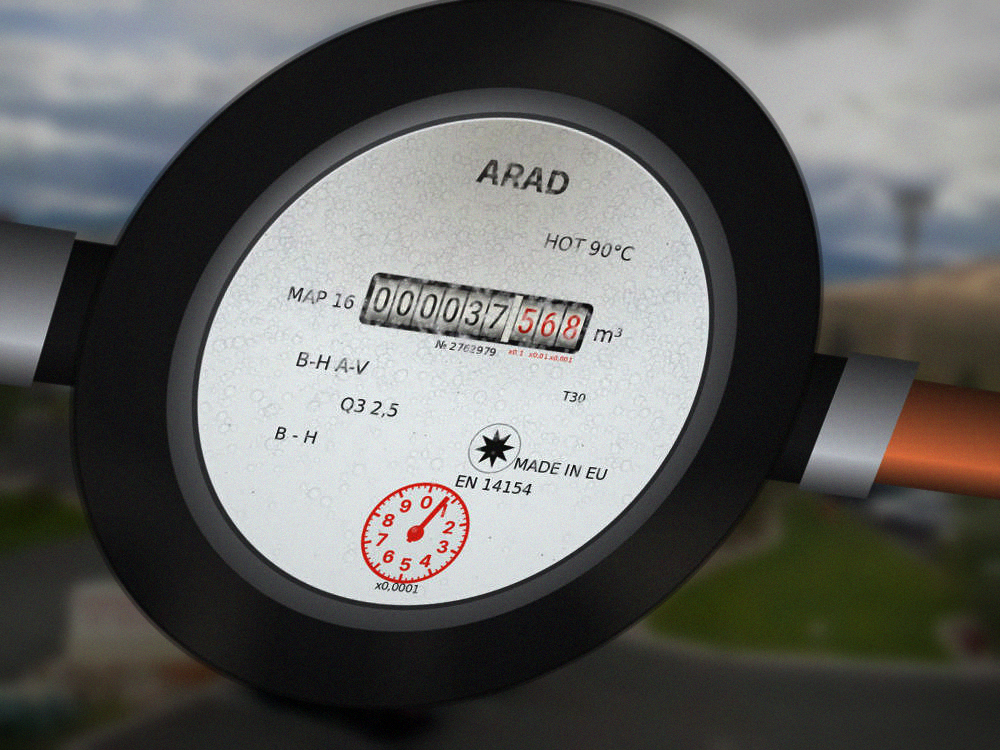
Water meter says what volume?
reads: 37.5680 m³
